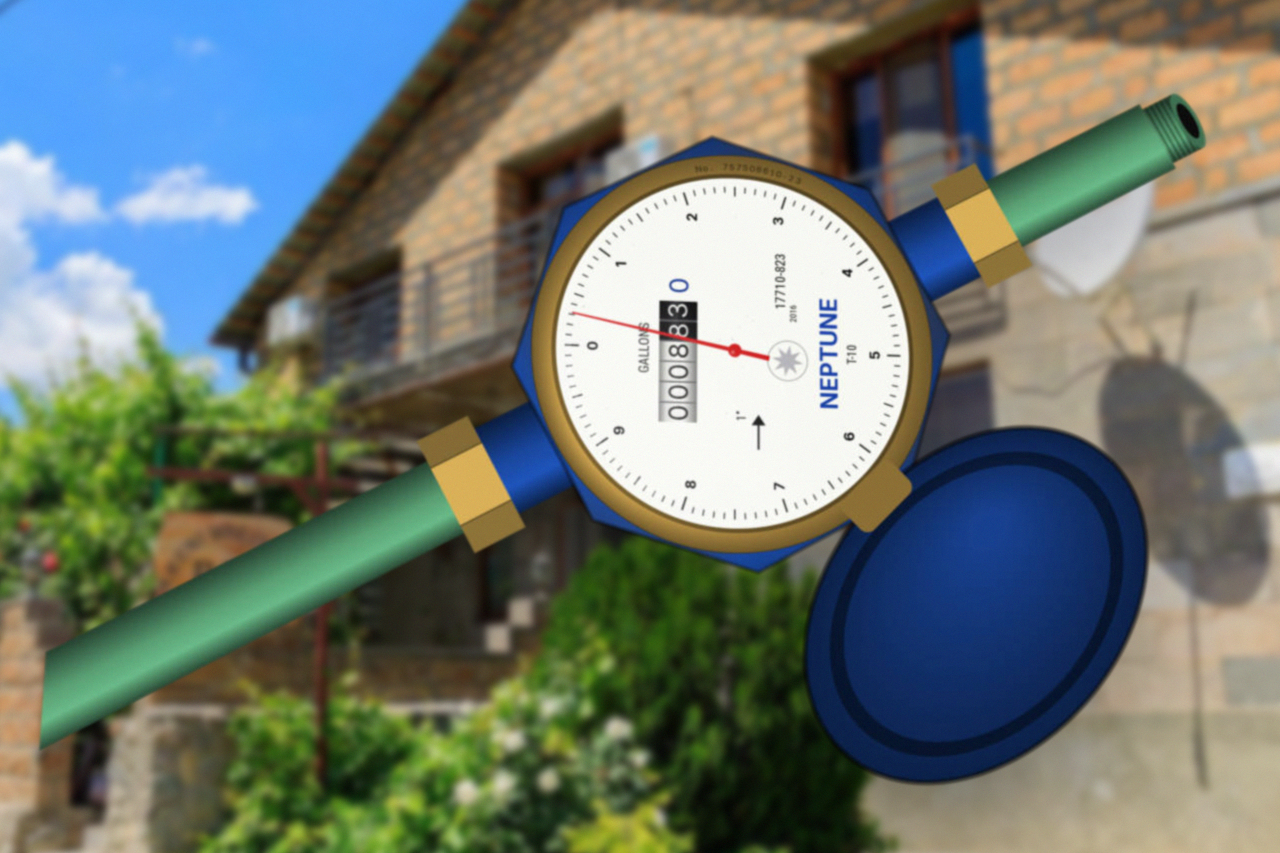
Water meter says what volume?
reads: 8830.3 gal
